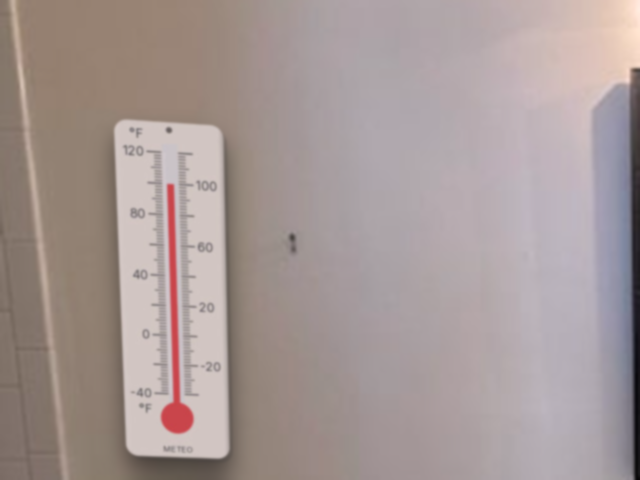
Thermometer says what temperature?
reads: 100 °F
